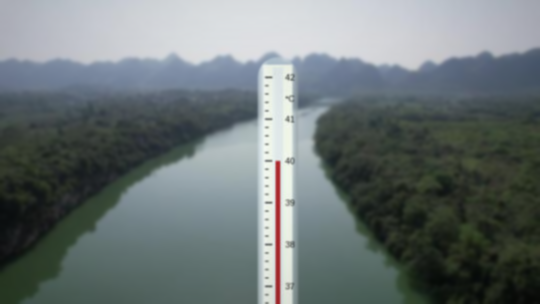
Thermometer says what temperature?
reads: 40 °C
